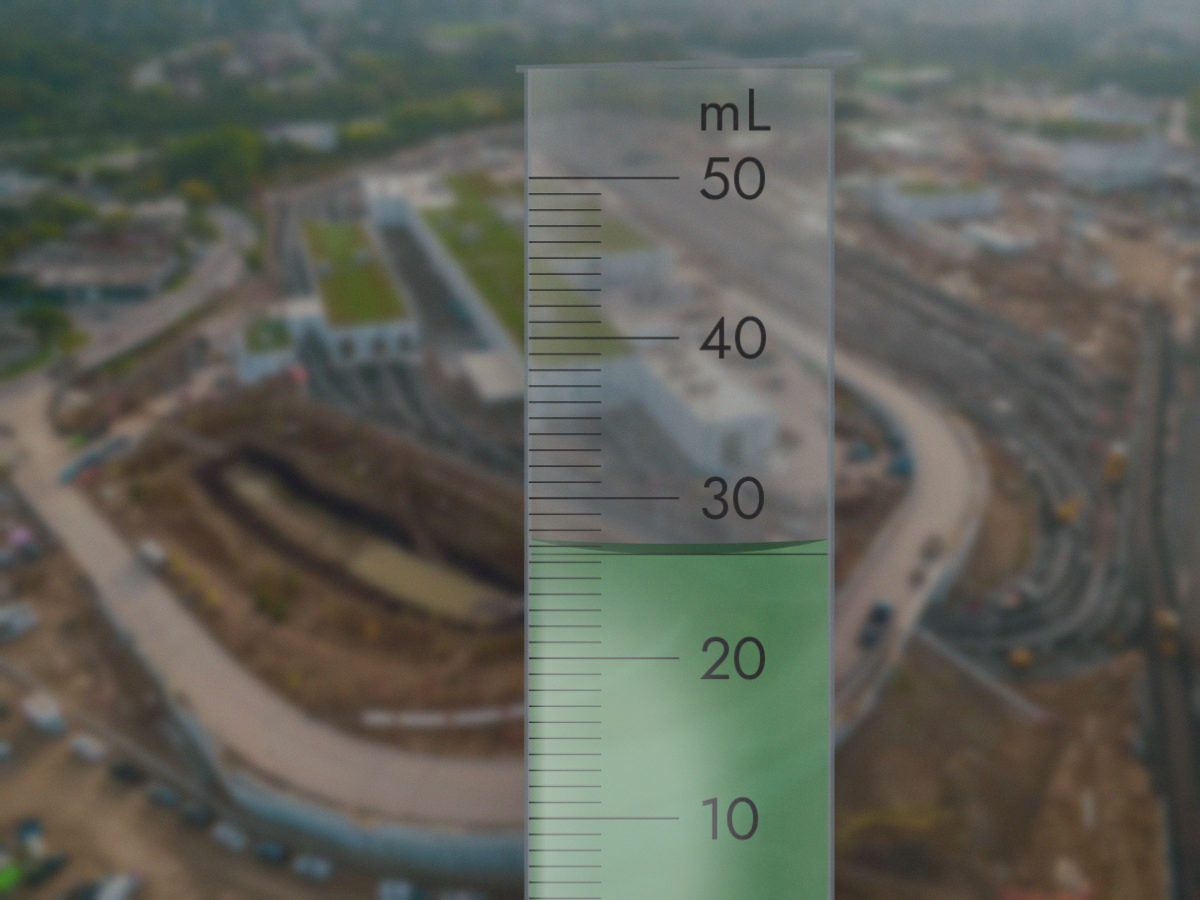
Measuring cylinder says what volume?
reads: 26.5 mL
